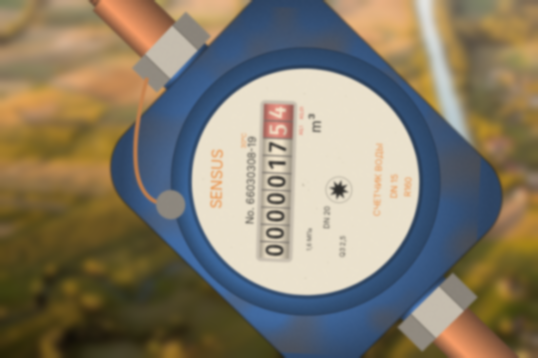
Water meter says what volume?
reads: 17.54 m³
